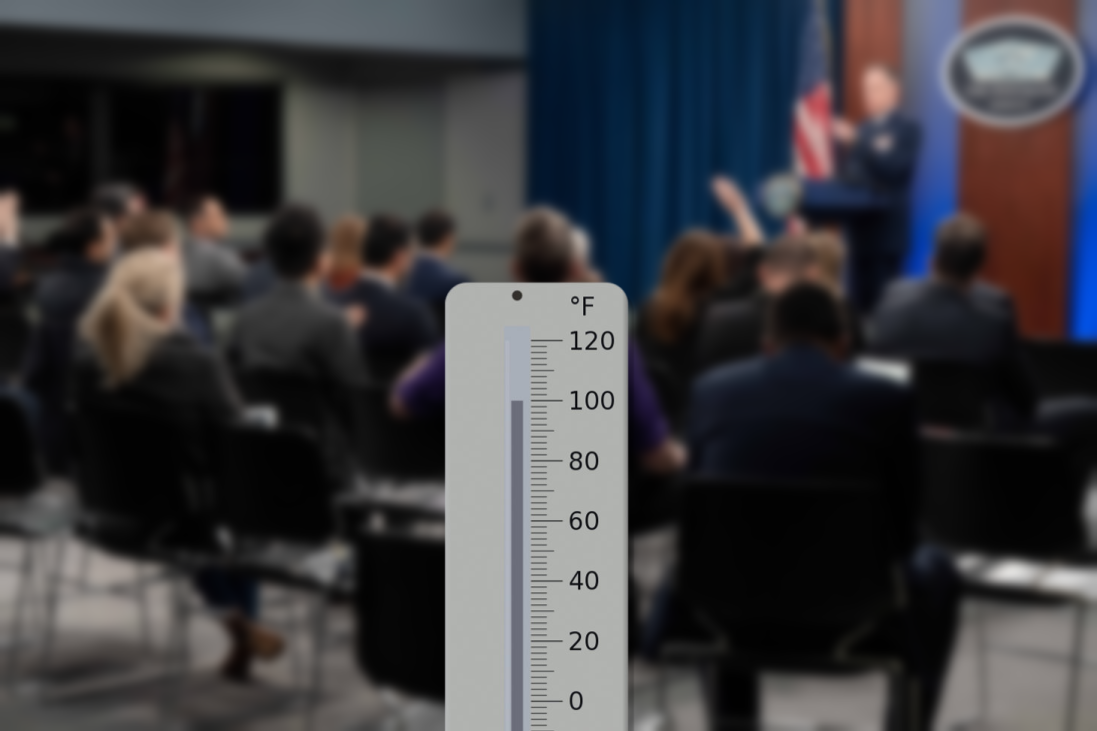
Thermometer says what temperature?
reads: 100 °F
